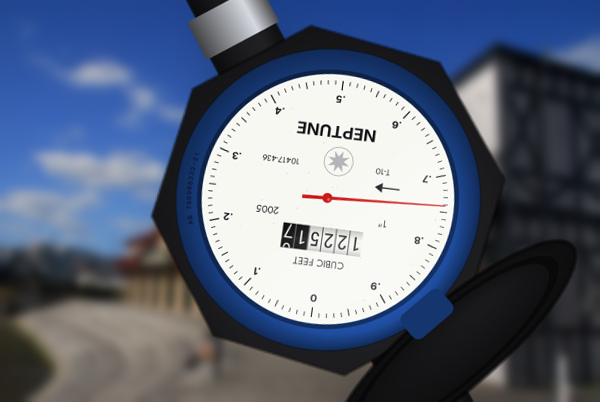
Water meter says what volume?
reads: 122516.74 ft³
